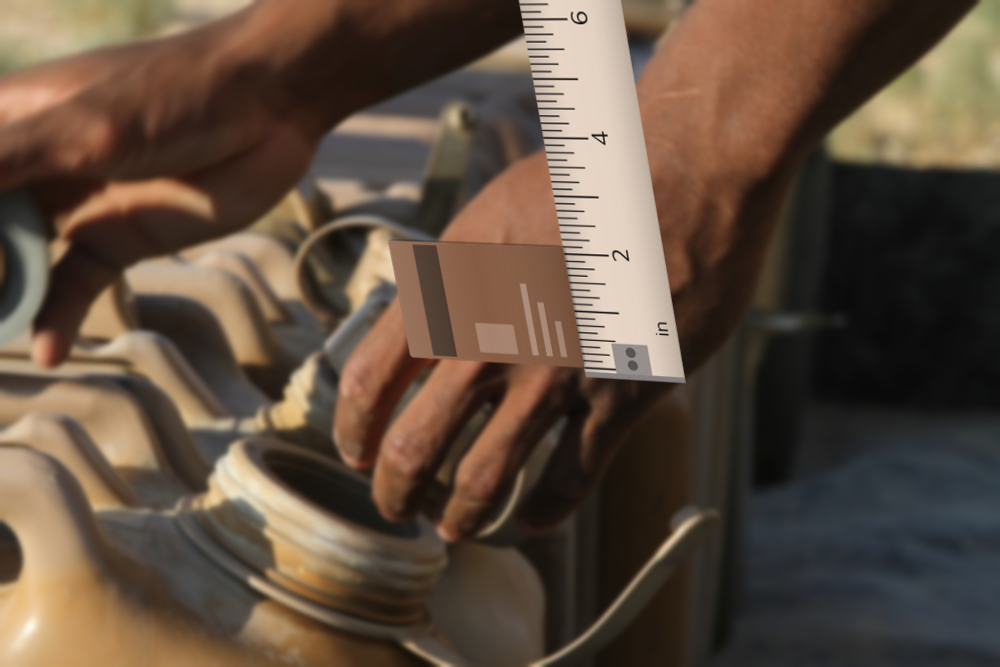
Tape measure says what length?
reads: 2.125 in
